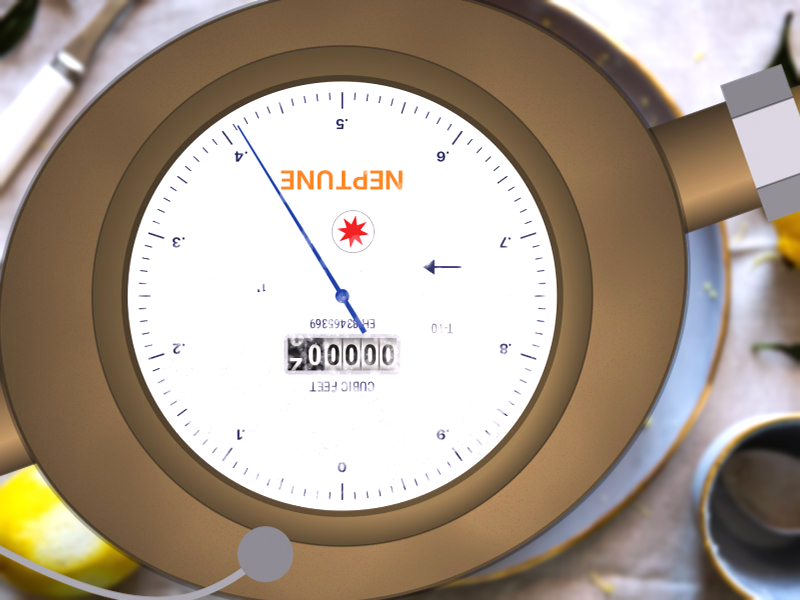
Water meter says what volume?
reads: 2.41 ft³
